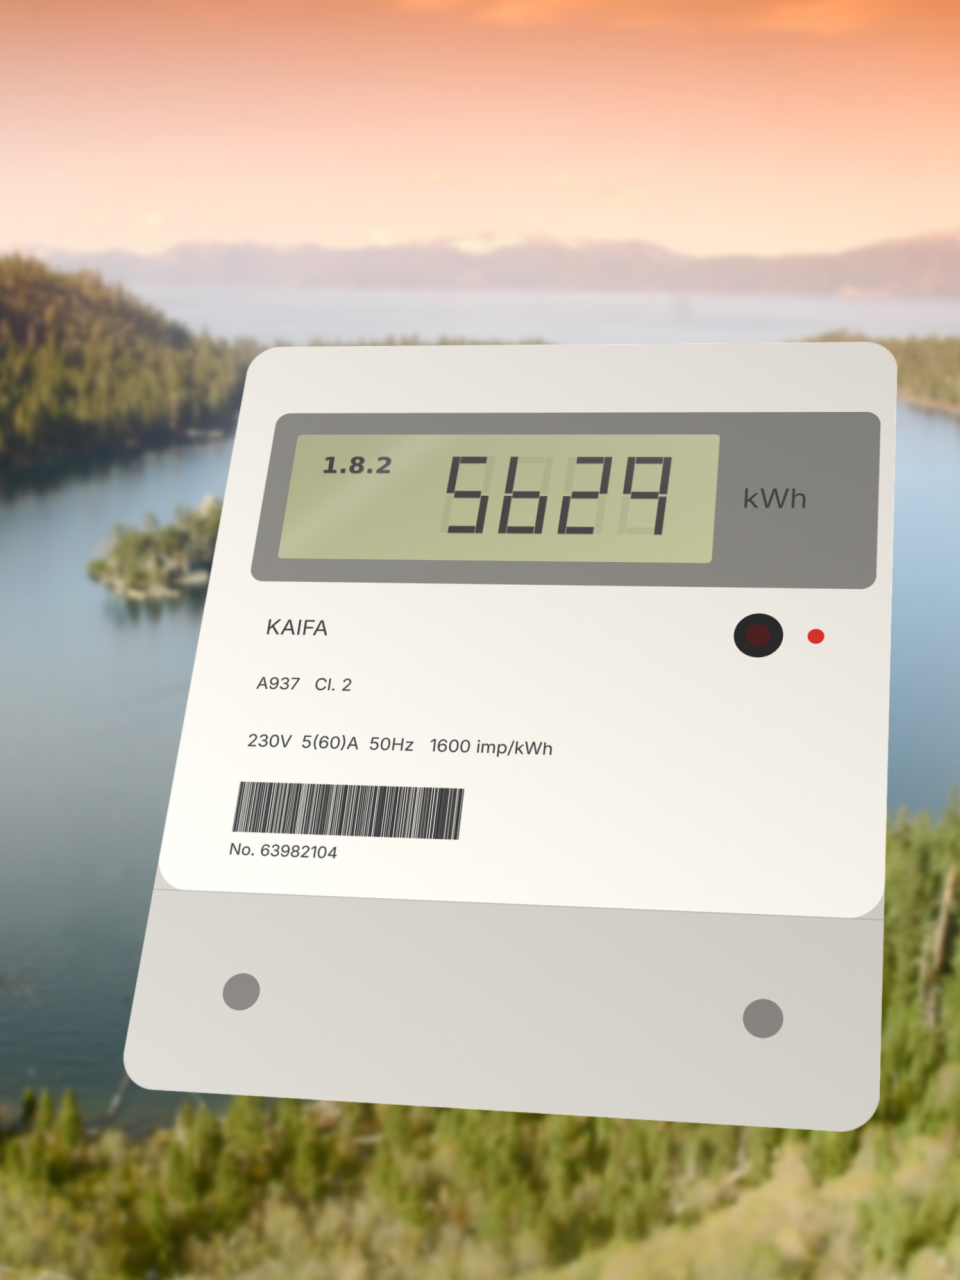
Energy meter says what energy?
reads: 5629 kWh
